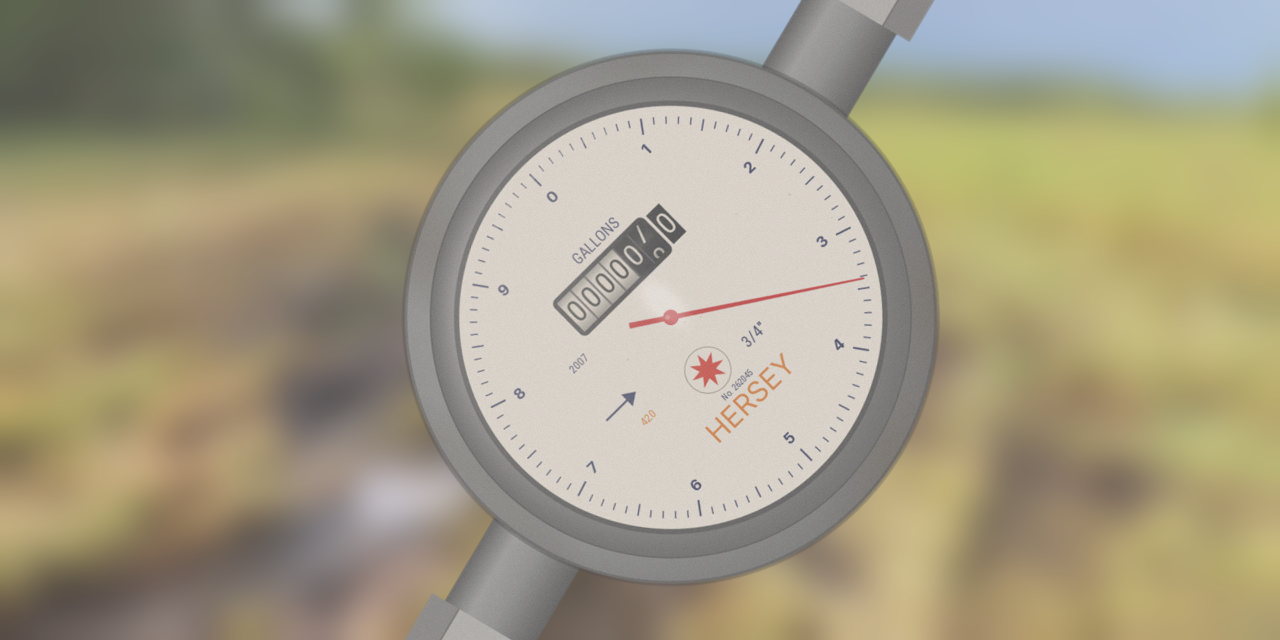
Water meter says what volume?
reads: 73.4 gal
